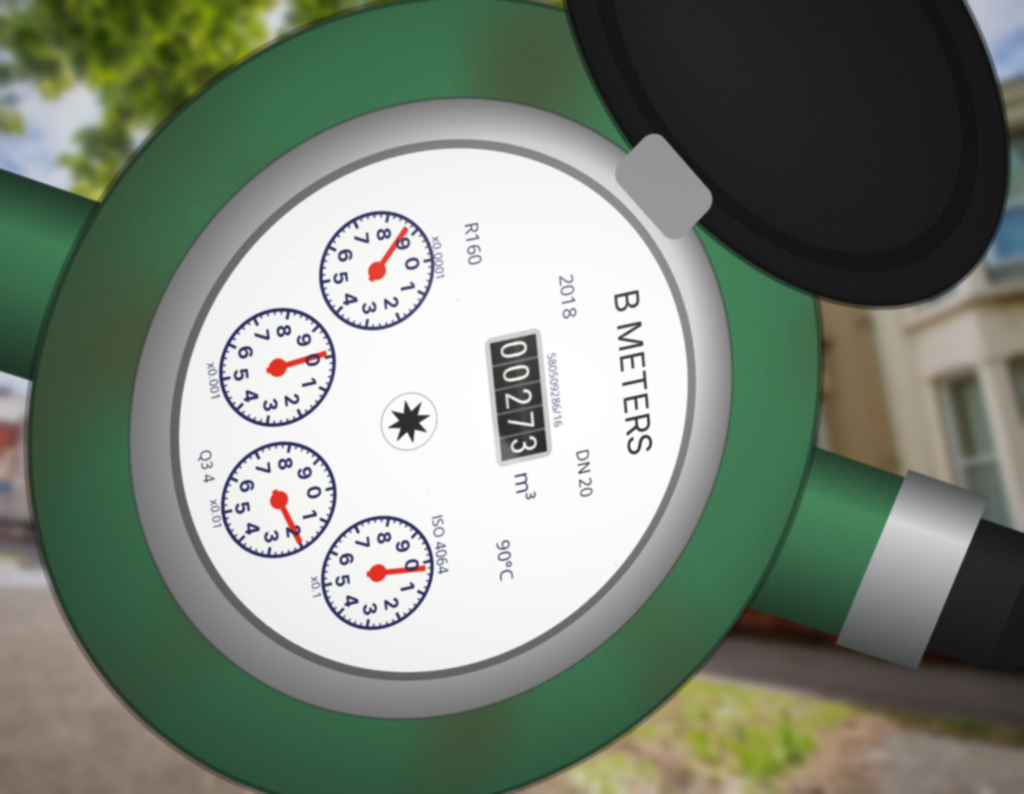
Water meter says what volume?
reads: 273.0198 m³
